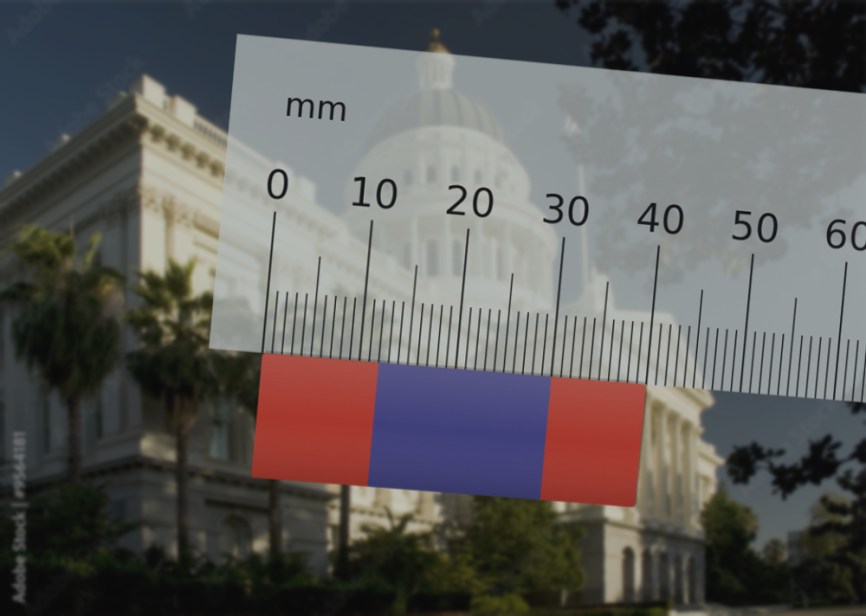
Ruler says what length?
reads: 40 mm
